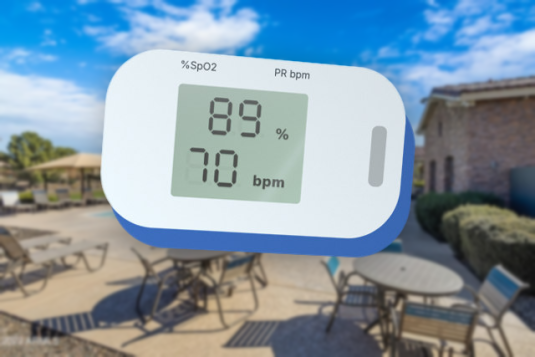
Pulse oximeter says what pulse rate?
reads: 70 bpm
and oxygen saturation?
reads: 89 %
